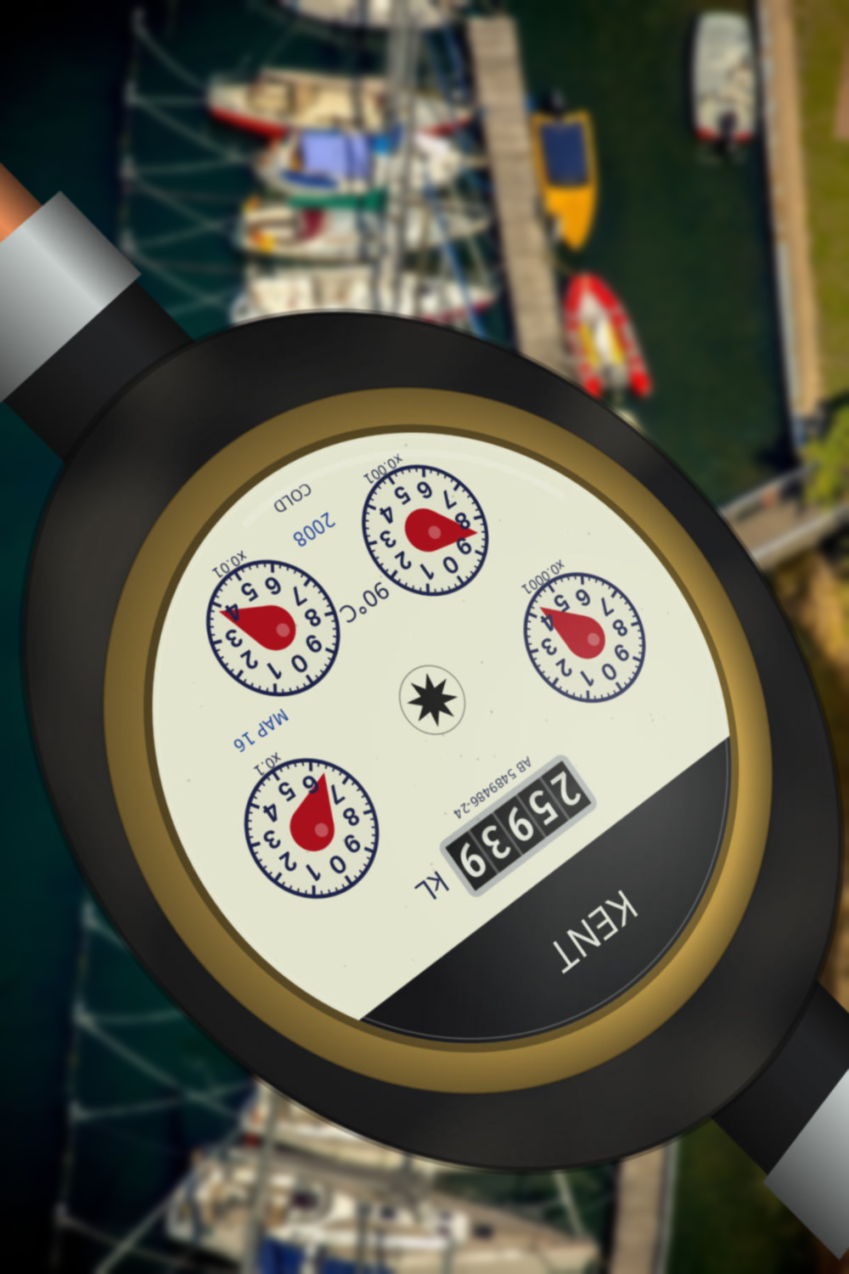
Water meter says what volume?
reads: 25939.6384 kL
